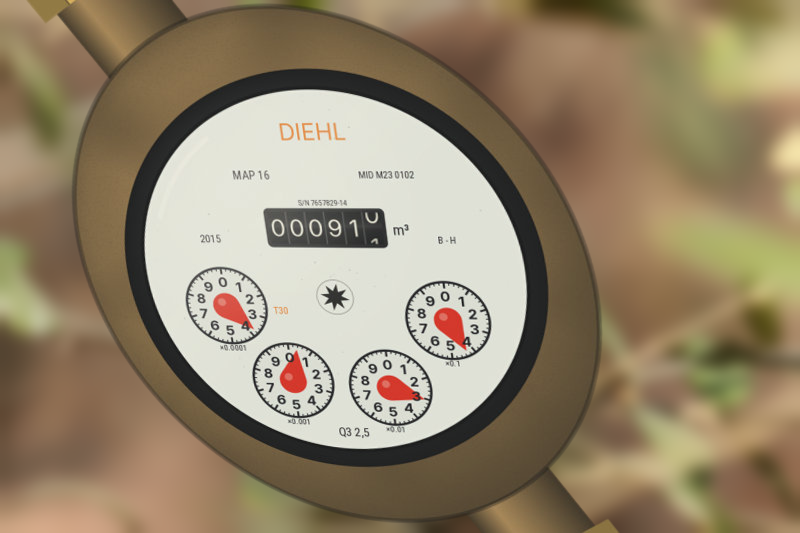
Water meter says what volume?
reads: 910.4303 m³
